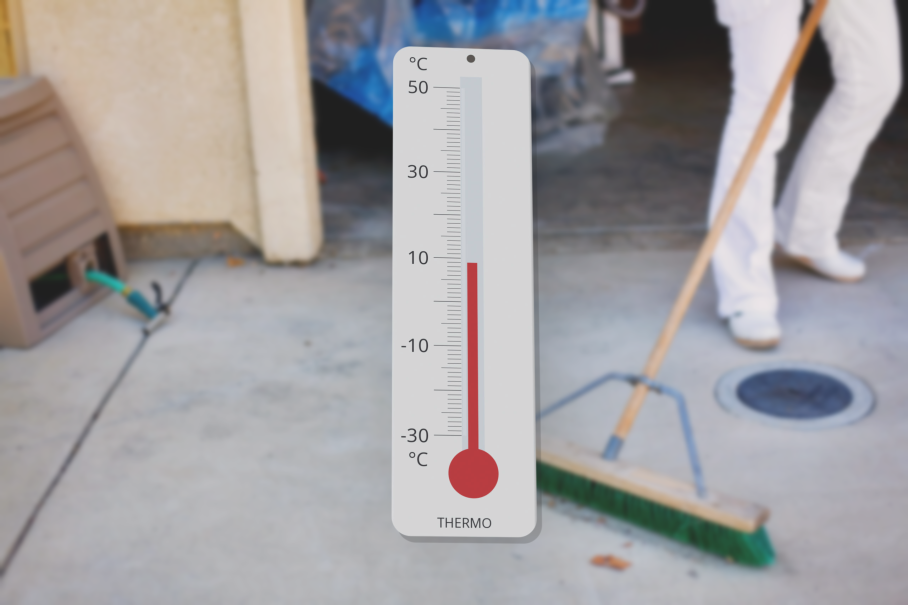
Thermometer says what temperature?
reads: 9 °C
